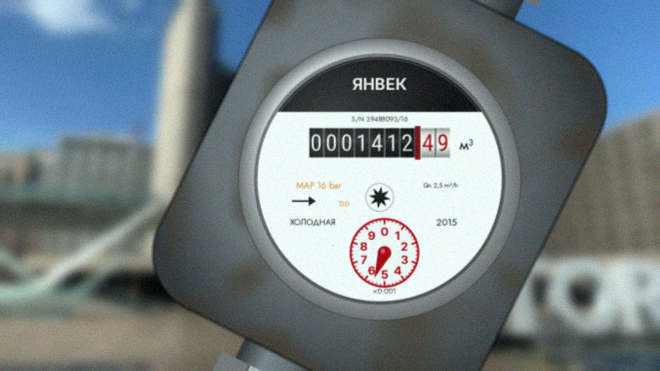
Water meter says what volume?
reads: 1412.495 m³
